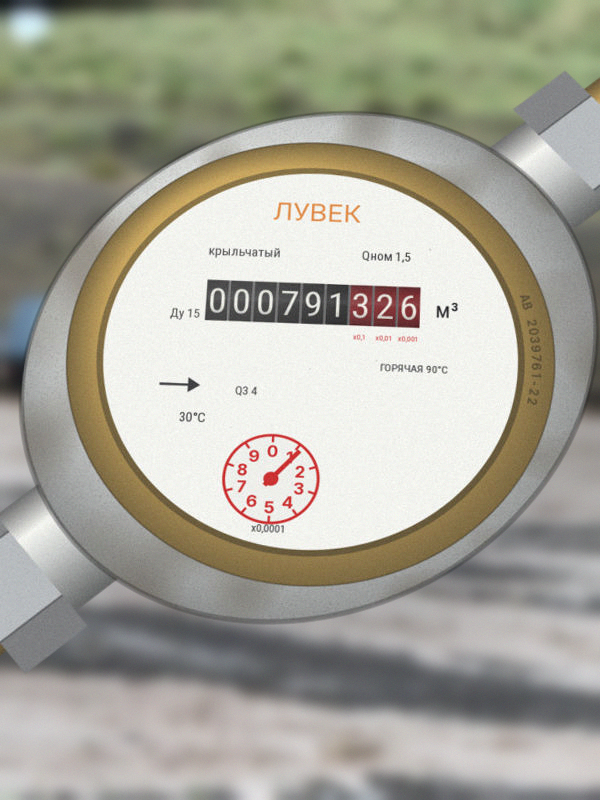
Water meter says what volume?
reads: 791.3261 m³
